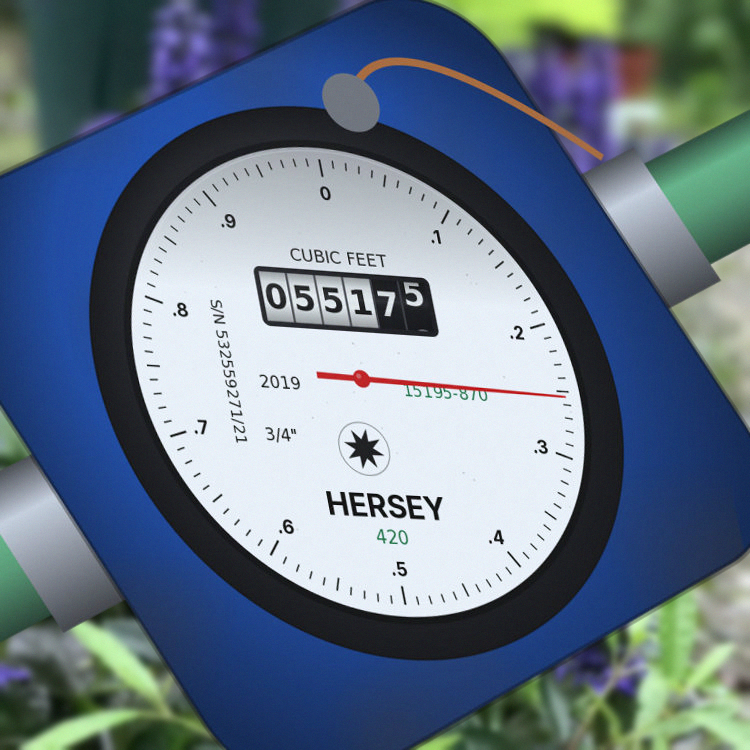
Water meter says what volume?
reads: 55175.25 ft³
